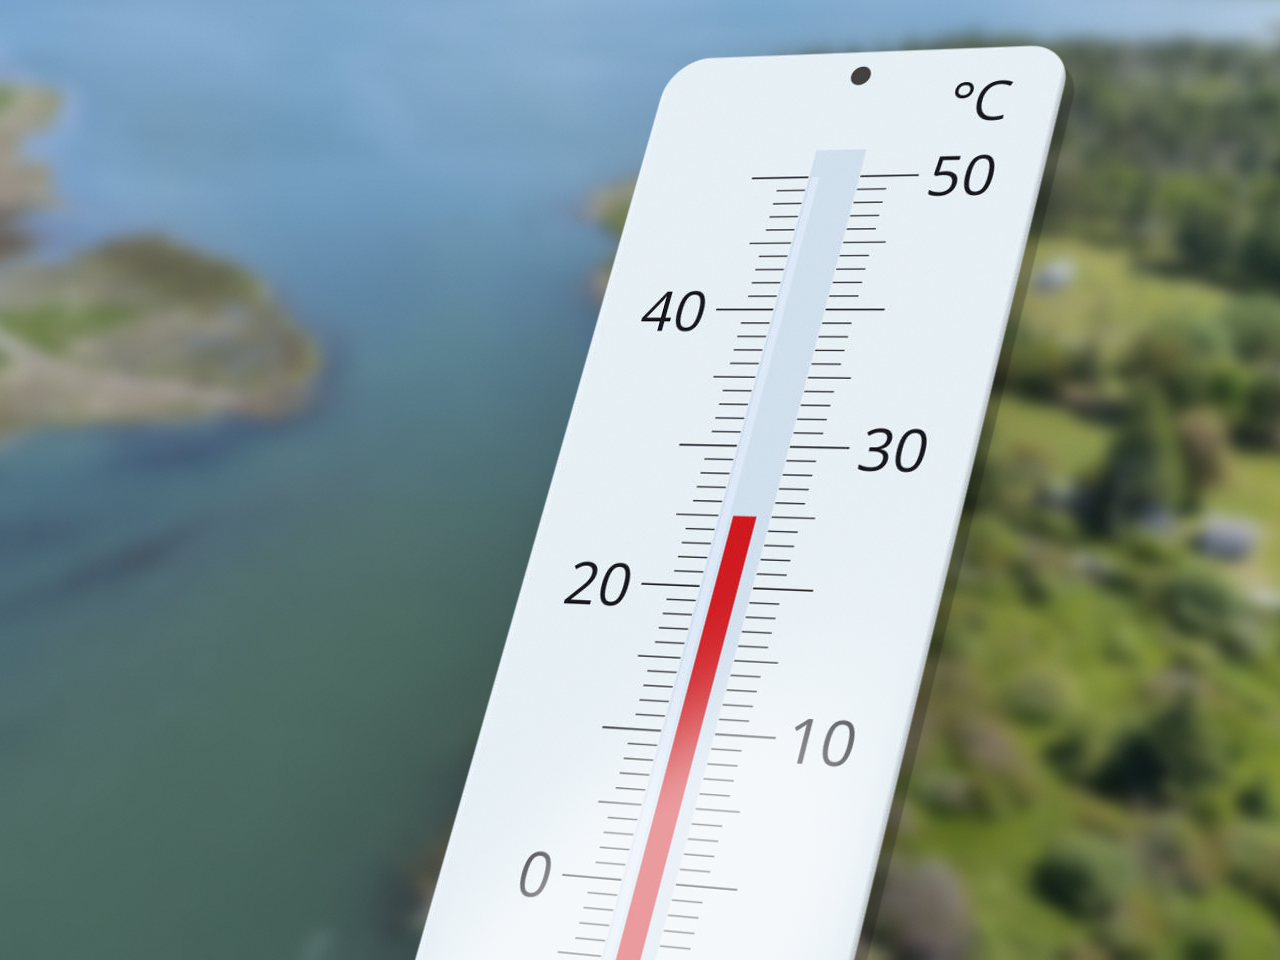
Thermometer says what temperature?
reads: 25 °C
